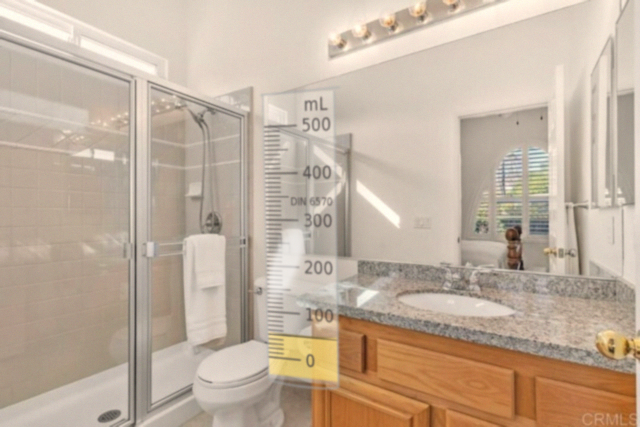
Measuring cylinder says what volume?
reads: 50 mL
